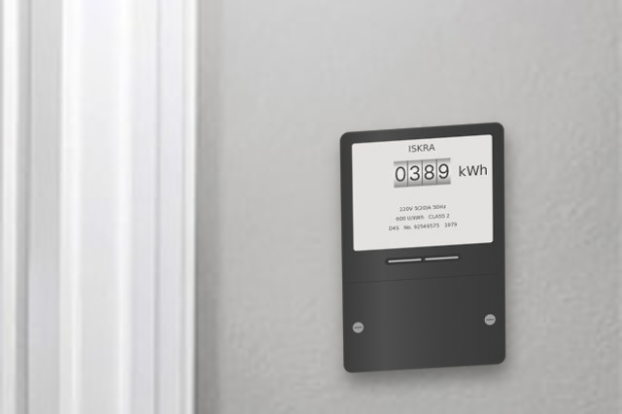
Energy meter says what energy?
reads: 389 kWh
